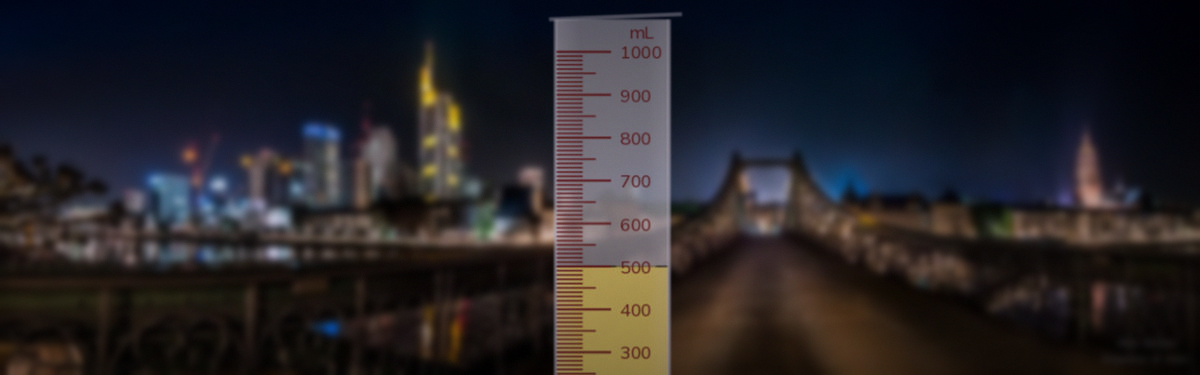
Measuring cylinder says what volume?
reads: 500 mL
